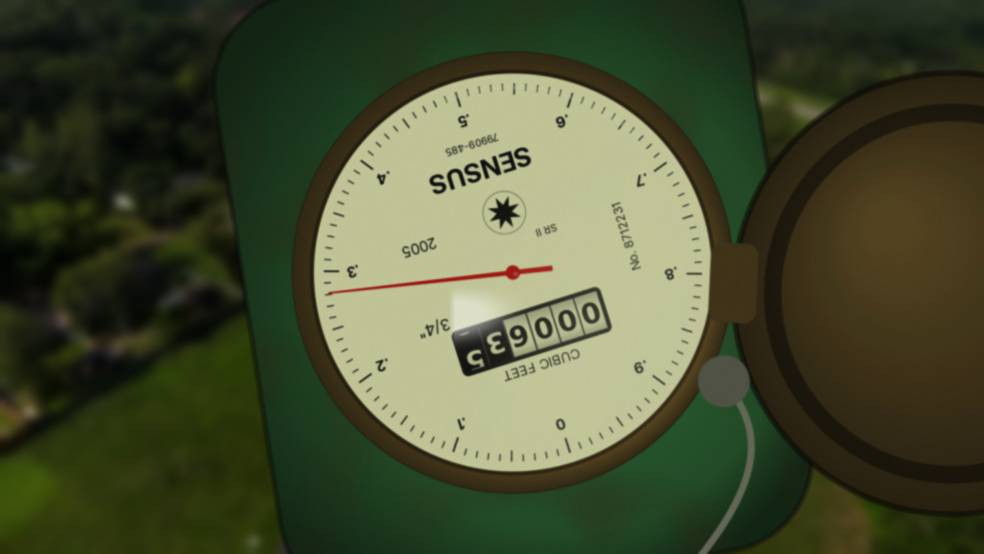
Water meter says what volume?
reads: 635.28 ft³
